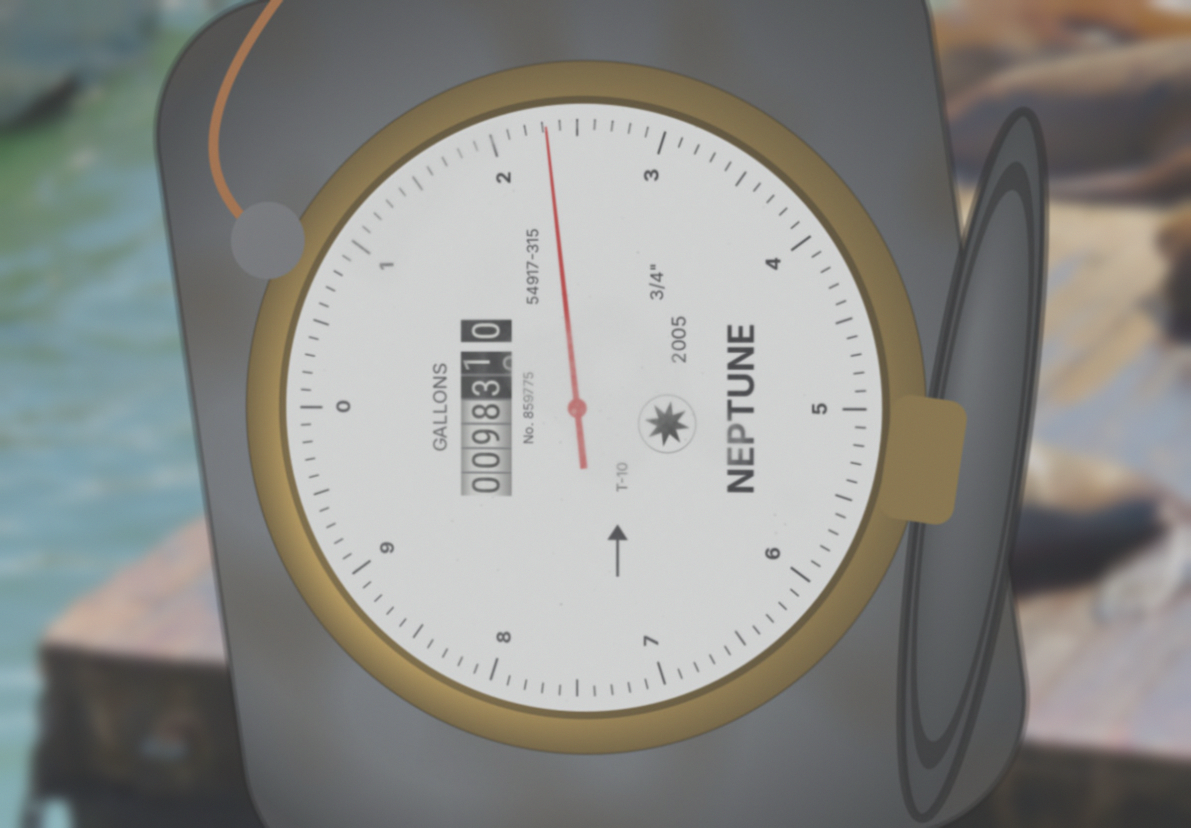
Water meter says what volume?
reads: 98312.3 gal
